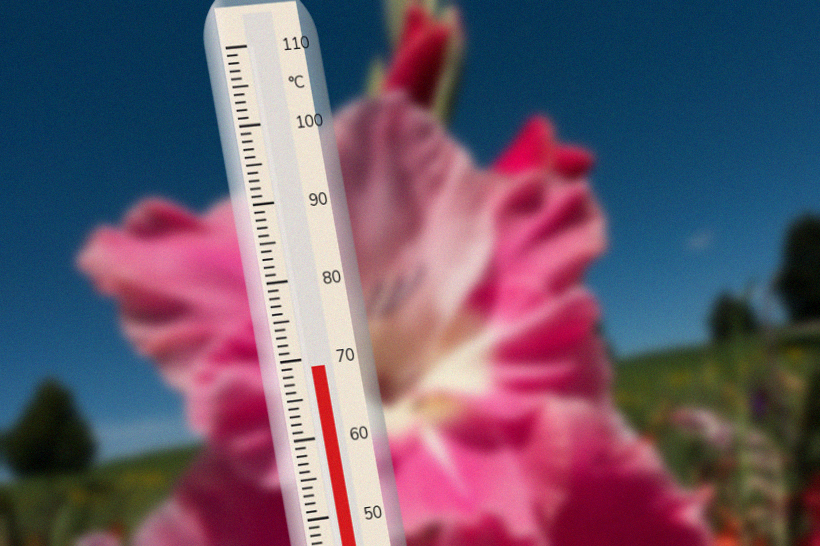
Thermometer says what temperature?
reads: 69 °C
